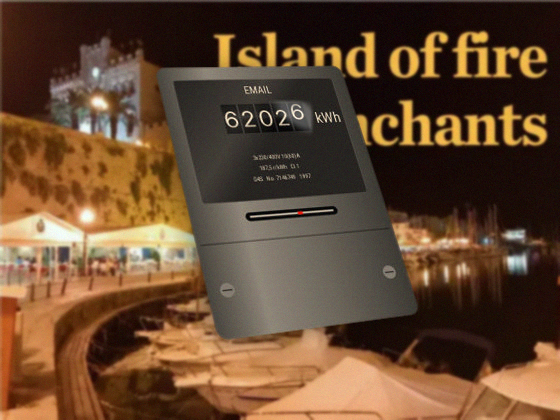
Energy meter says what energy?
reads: 62026 kWh
